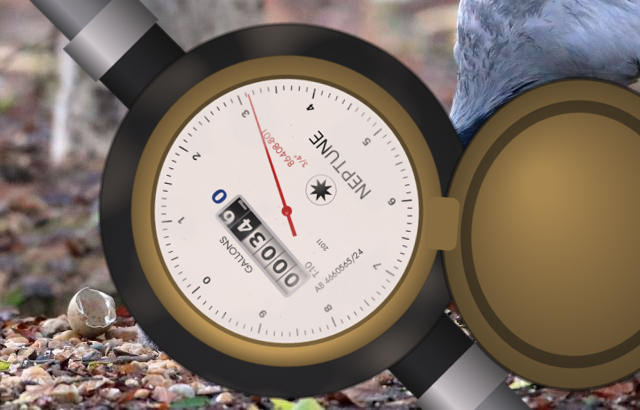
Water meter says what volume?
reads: 3463.1 gal
